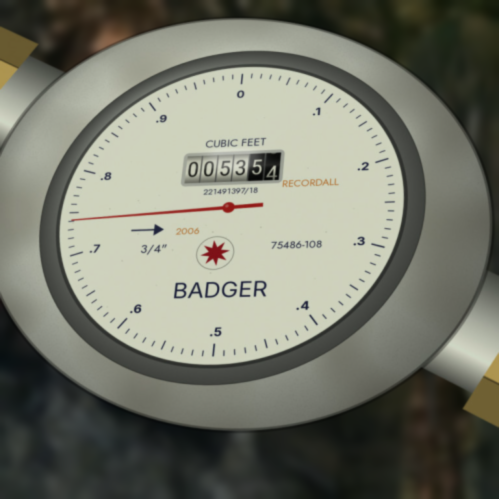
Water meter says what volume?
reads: 5353.74 ft³
